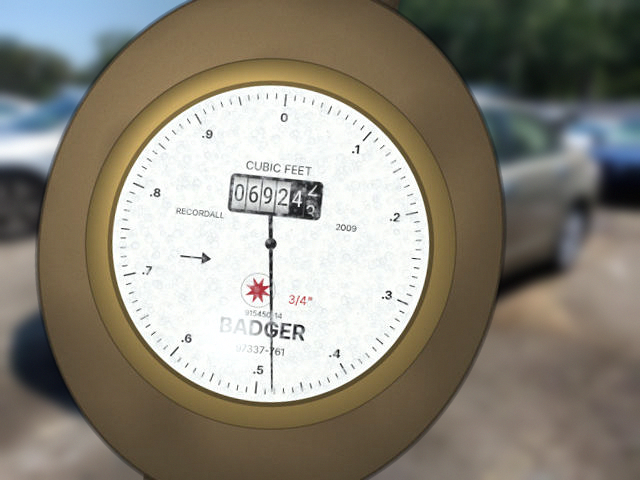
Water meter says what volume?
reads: 69242.48 ft³
